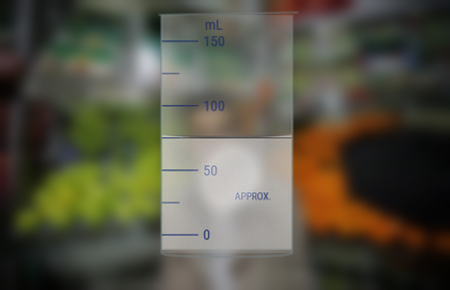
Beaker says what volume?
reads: 75 mL
